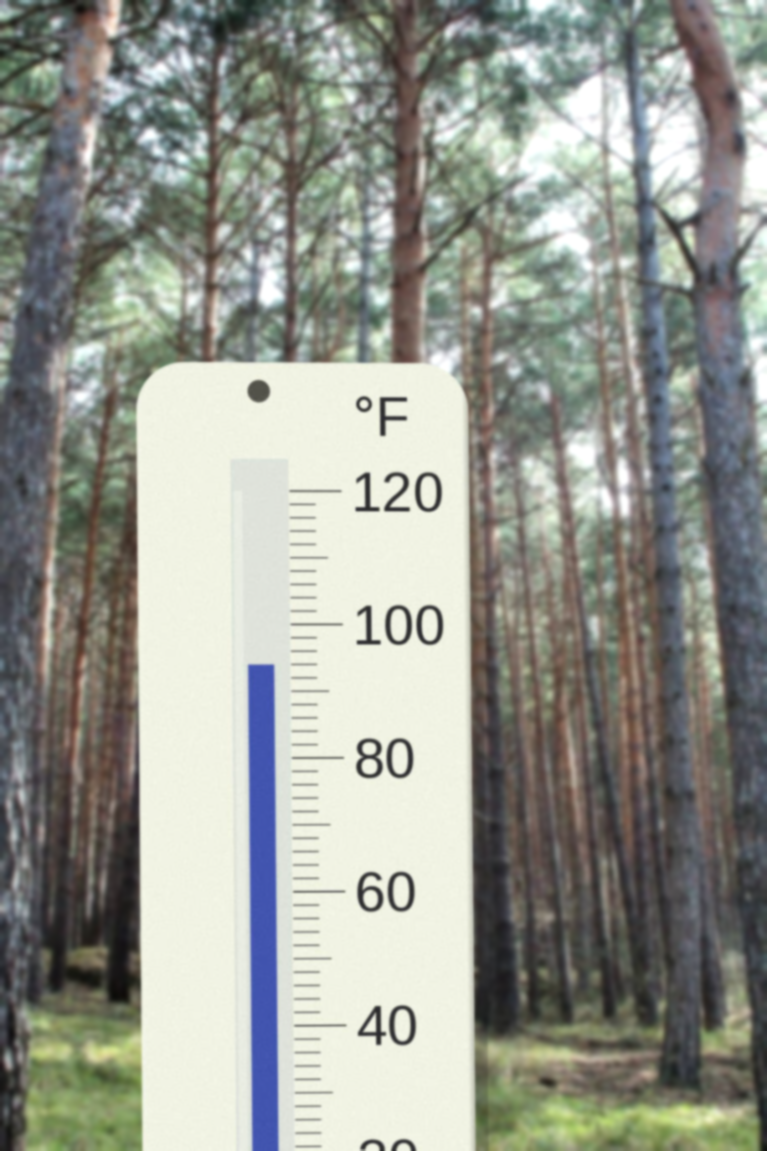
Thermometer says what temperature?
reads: 94 °F
